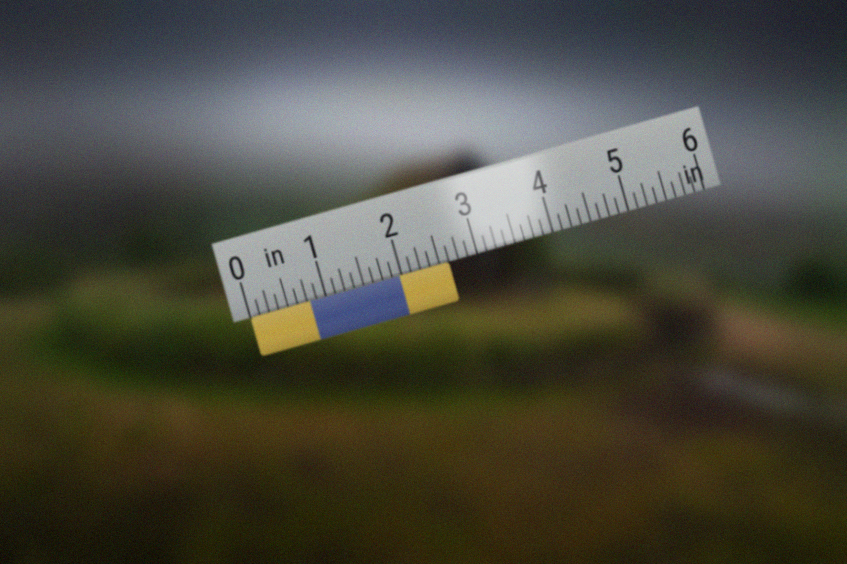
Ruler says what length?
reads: 2.625 in
